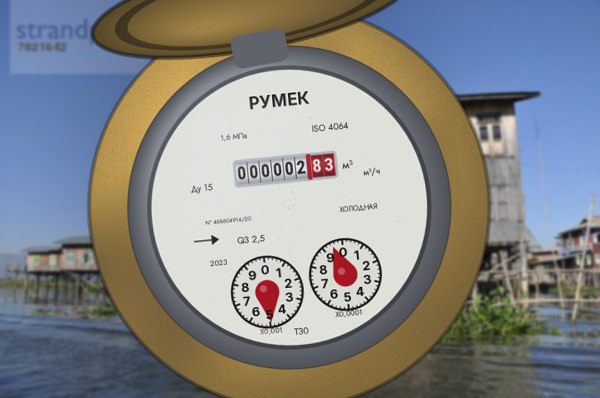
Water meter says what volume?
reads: 2.8349 m³
